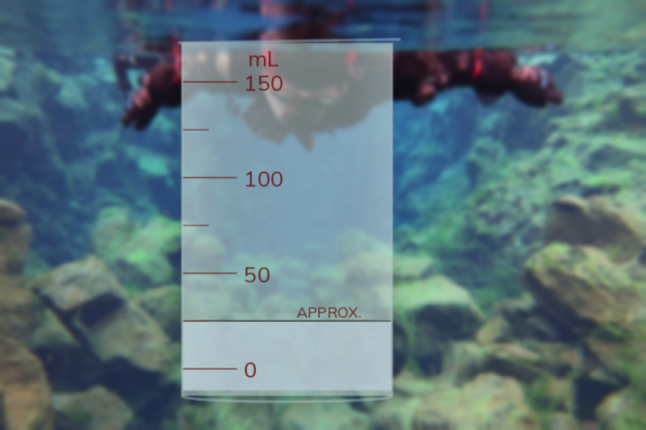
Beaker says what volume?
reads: 25 mL
